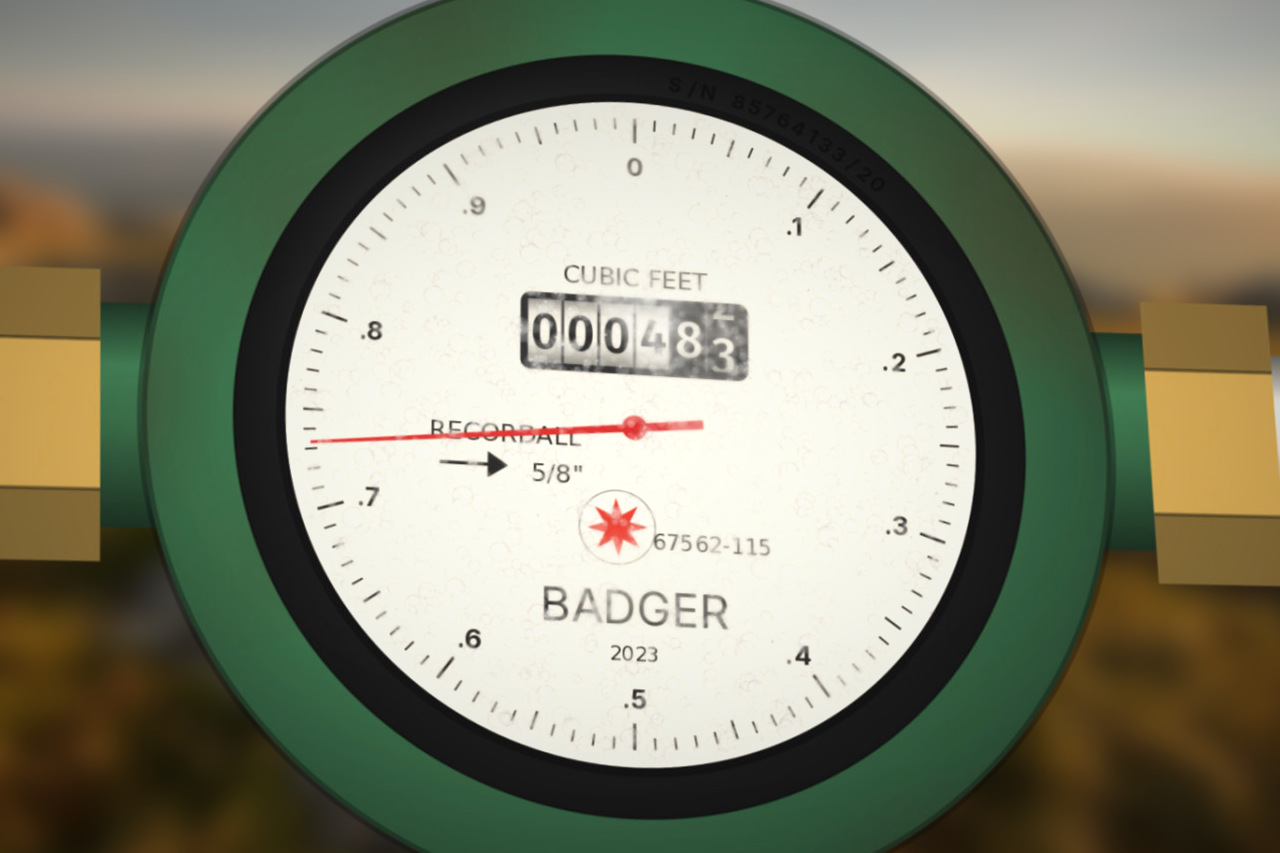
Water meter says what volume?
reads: 482.73 ft³
